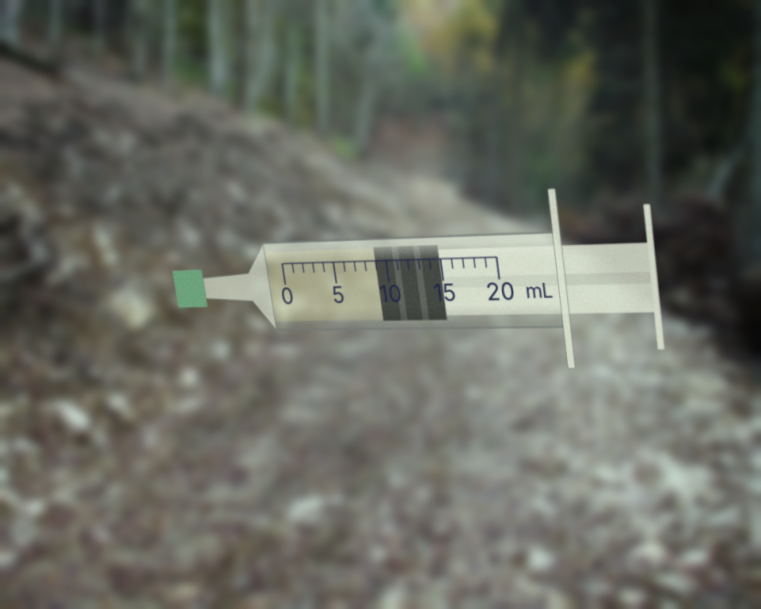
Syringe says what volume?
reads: 9 mL
